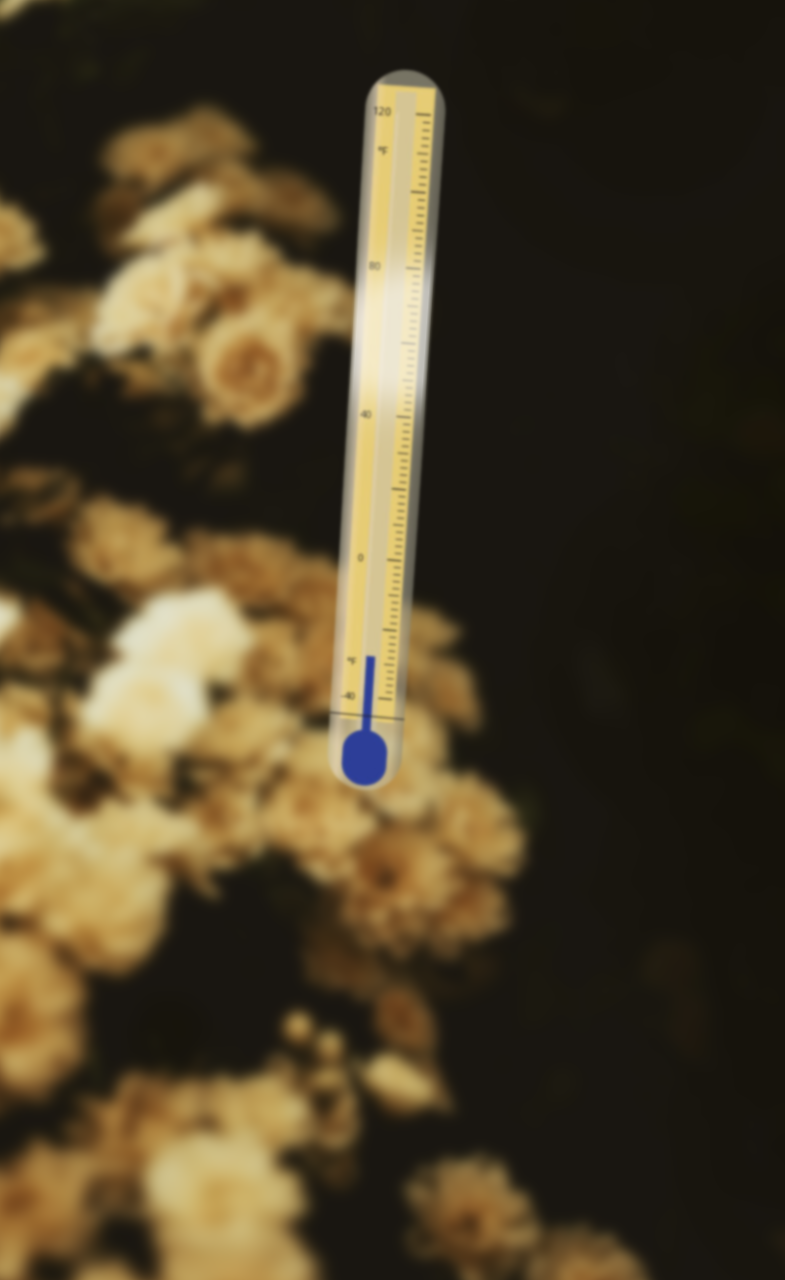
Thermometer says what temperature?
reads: -28 °F
